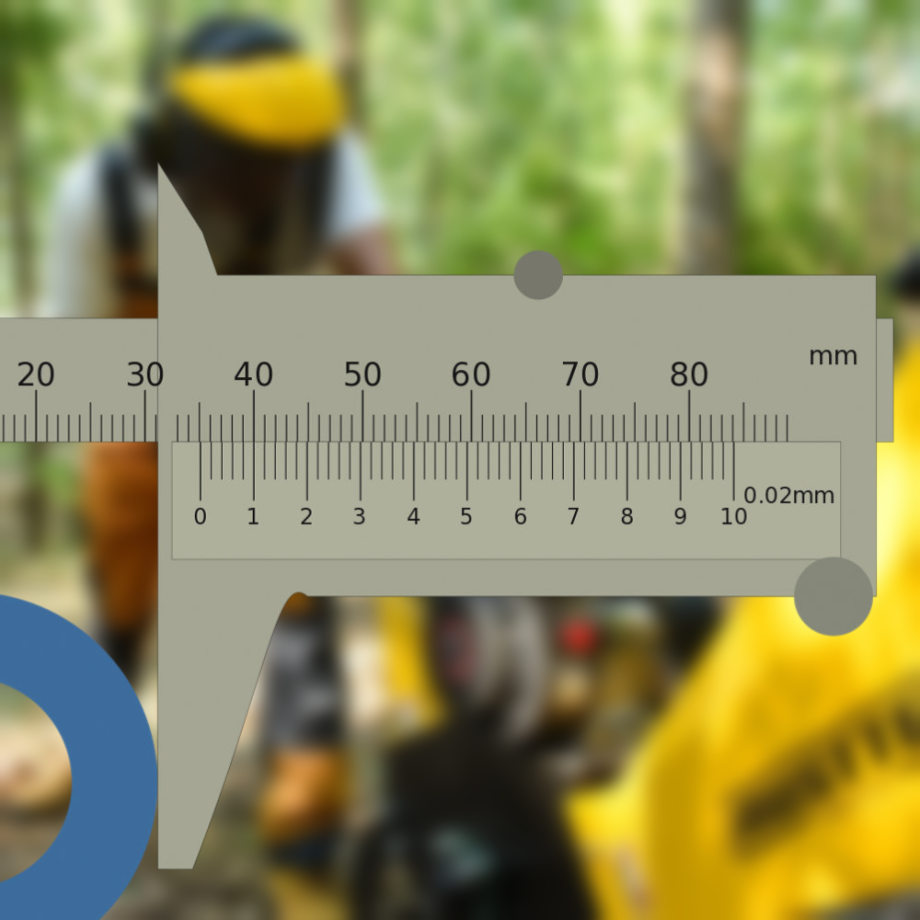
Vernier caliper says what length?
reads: 35.1 mm
